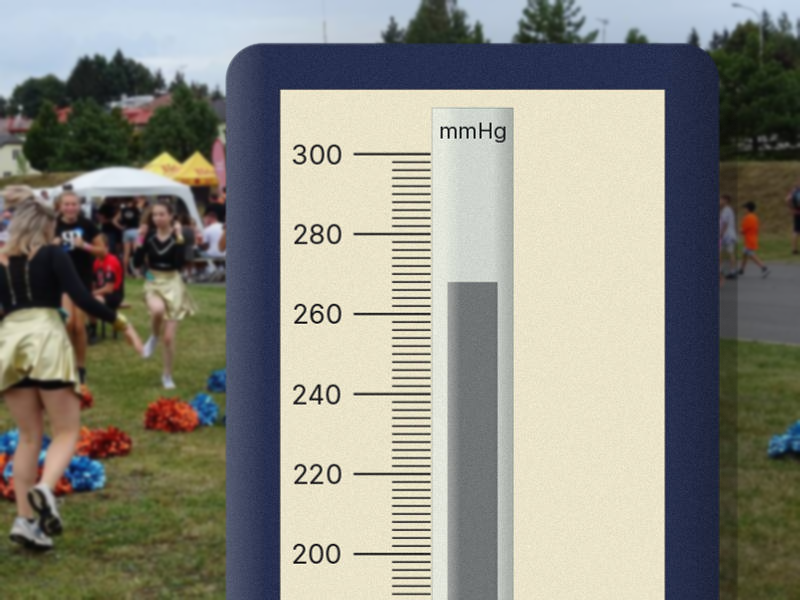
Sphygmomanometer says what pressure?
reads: 268 mmHg
